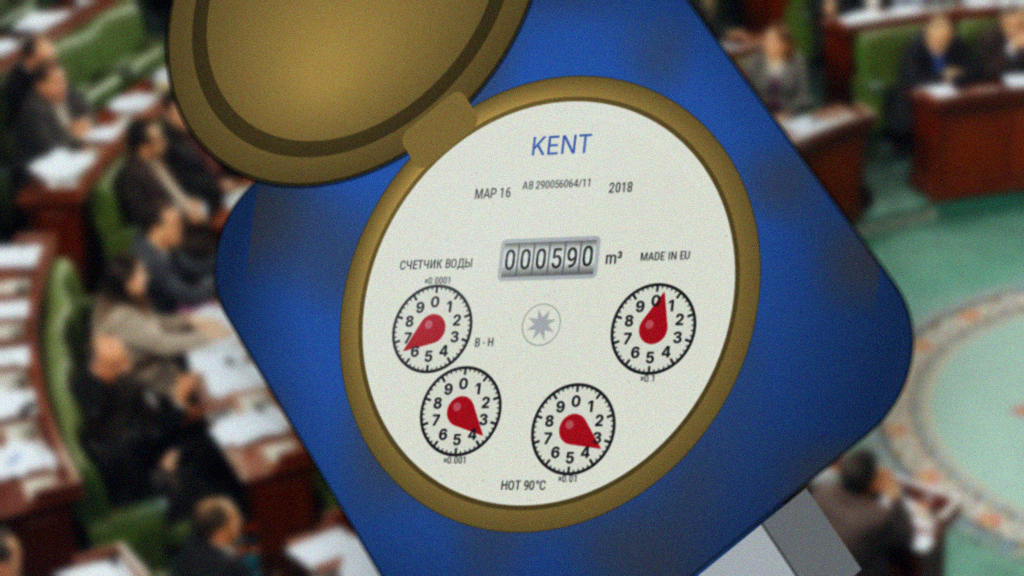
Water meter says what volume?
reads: 590.0336 m³
